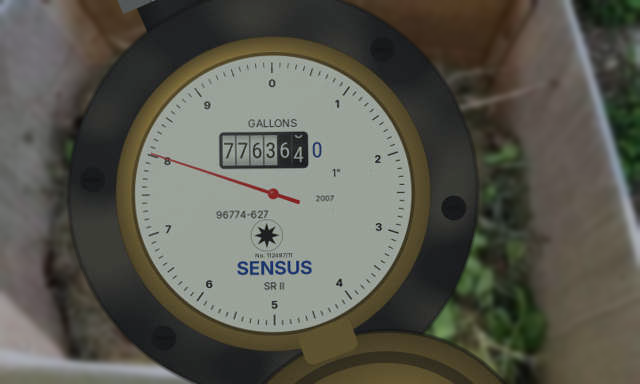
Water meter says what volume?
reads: 7763638.0 gal
